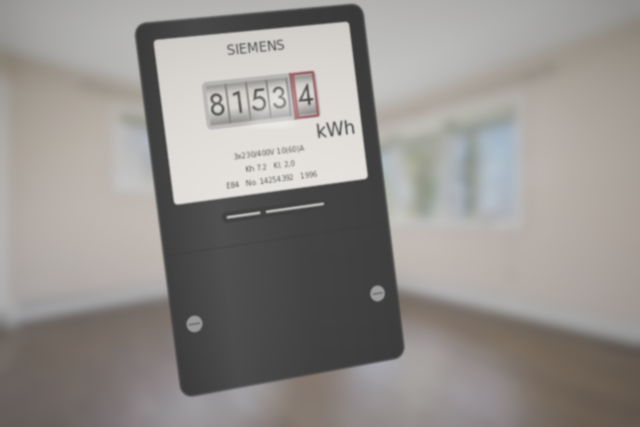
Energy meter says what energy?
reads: 8153.4 kWh
